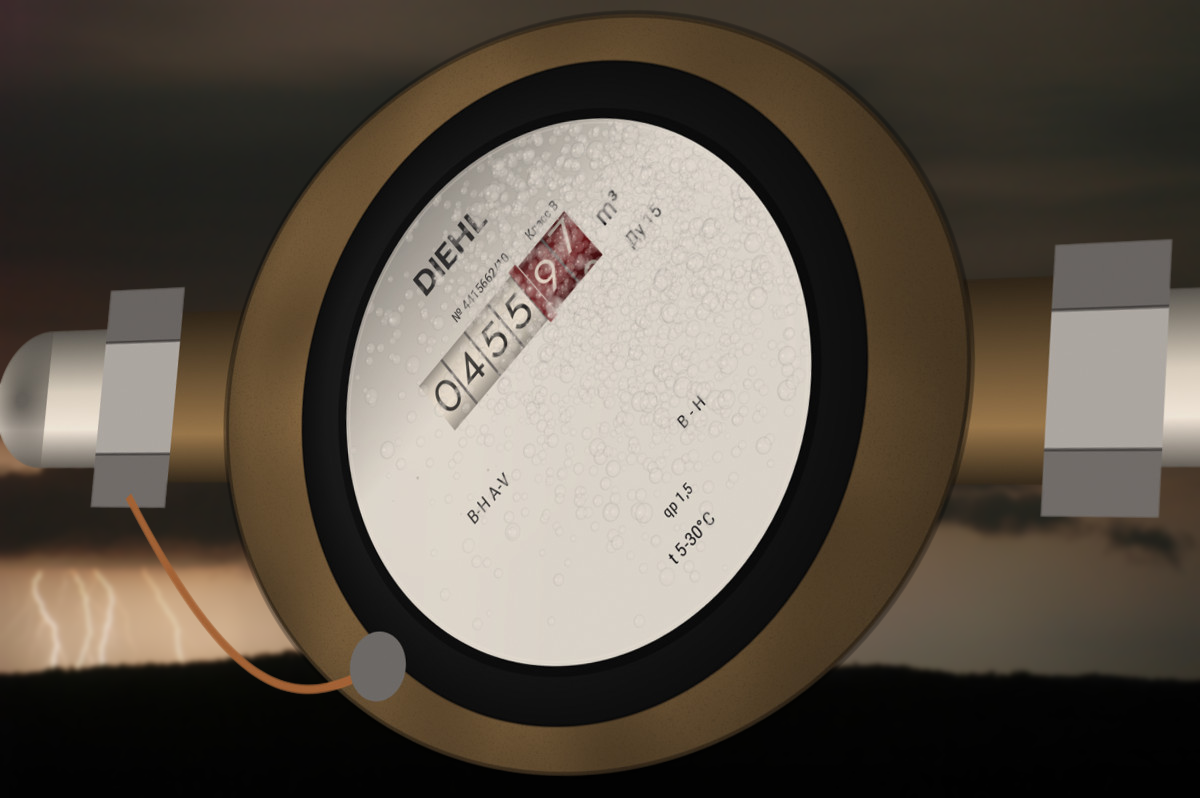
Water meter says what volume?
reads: 455.97 m³
